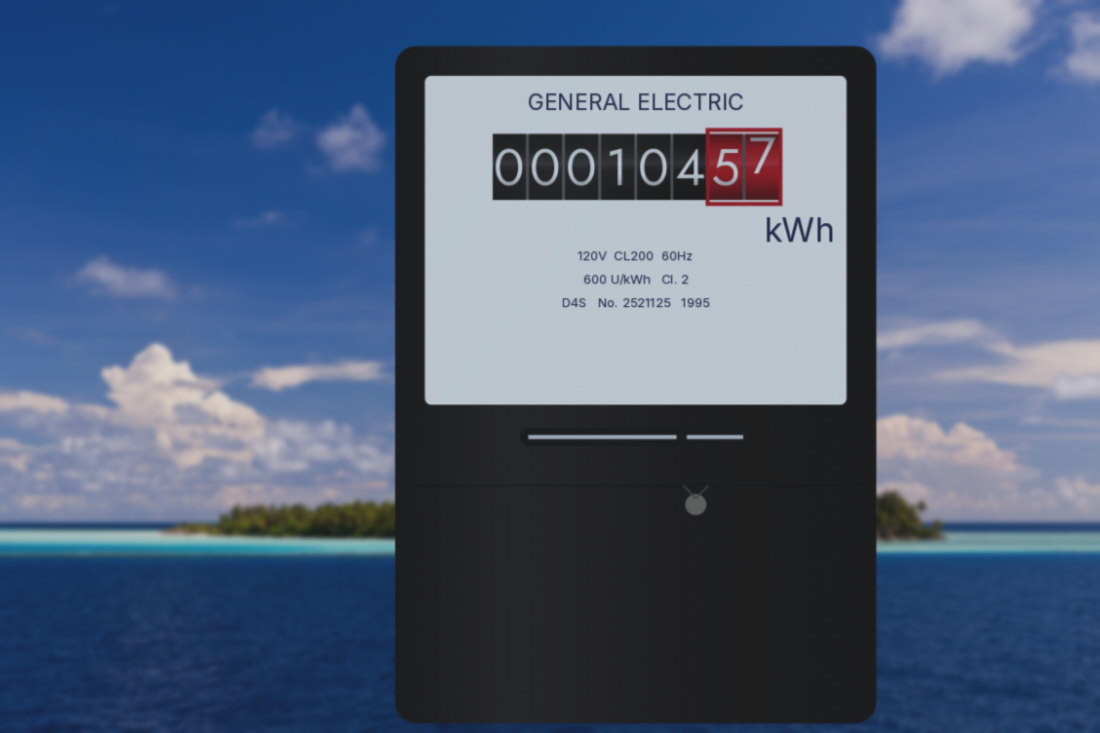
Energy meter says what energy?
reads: 104.57 kWh
